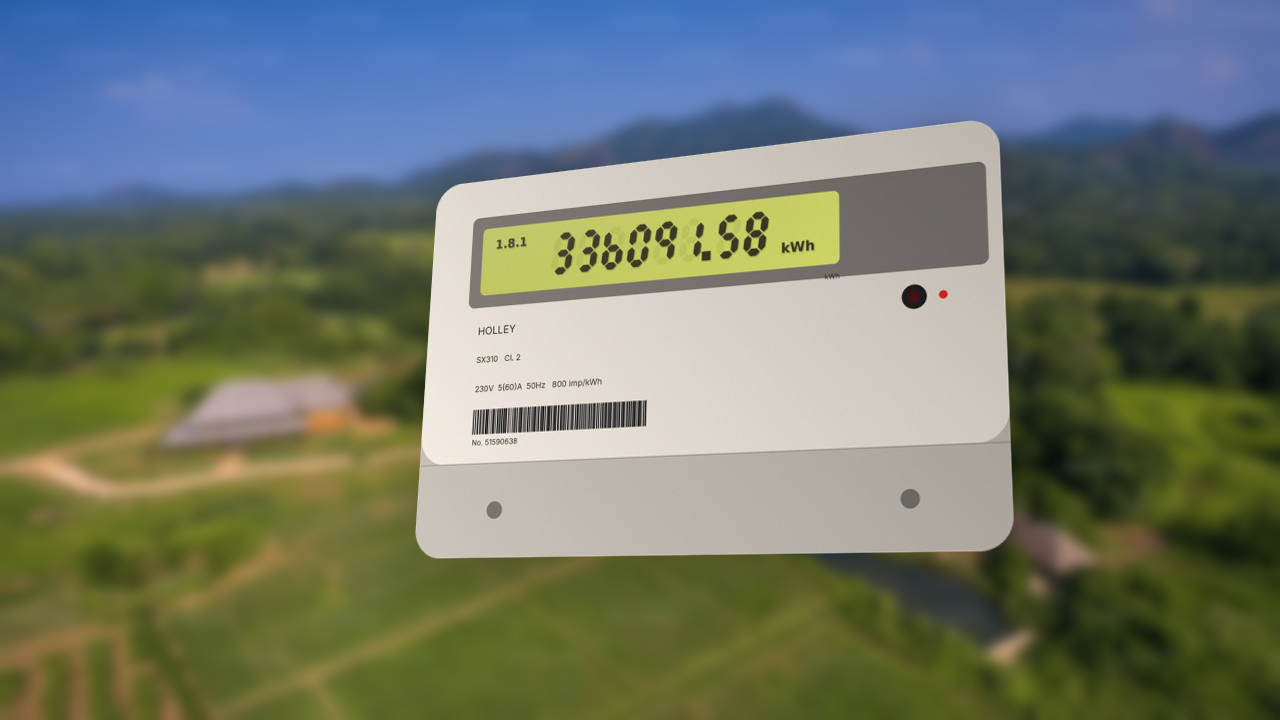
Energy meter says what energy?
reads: 336091.58 kWh
